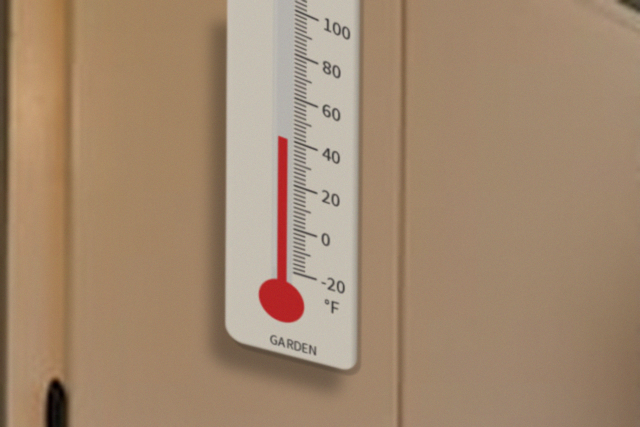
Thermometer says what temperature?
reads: 40 °F
